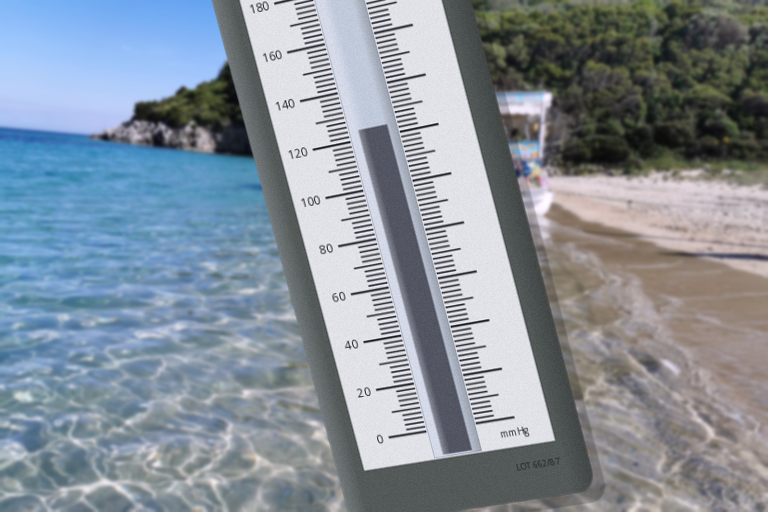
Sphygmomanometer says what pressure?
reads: 124 mmHg
